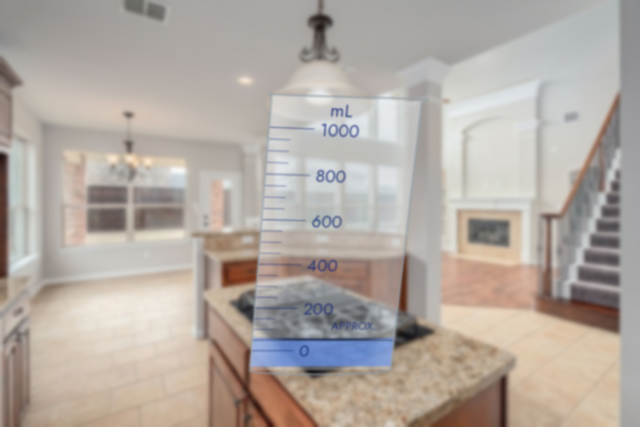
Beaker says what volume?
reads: 50 mL
